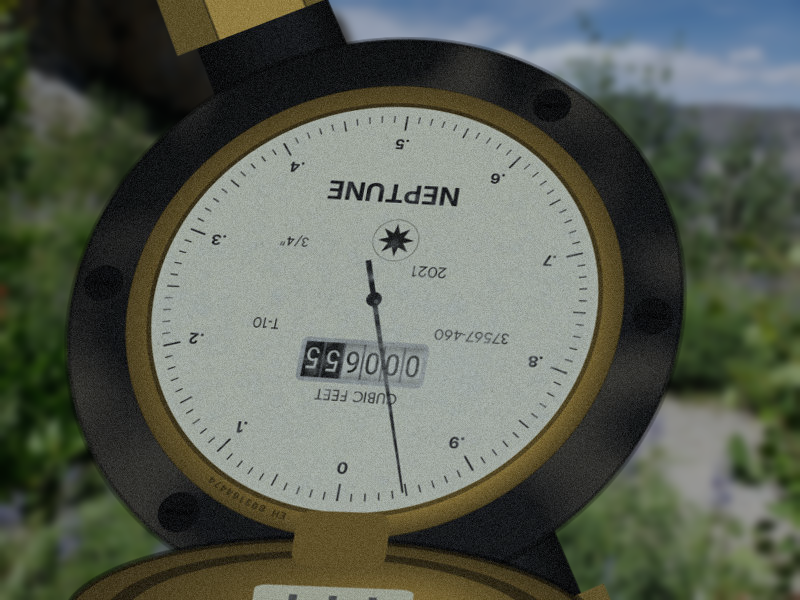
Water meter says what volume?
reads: 654.95 ft³
